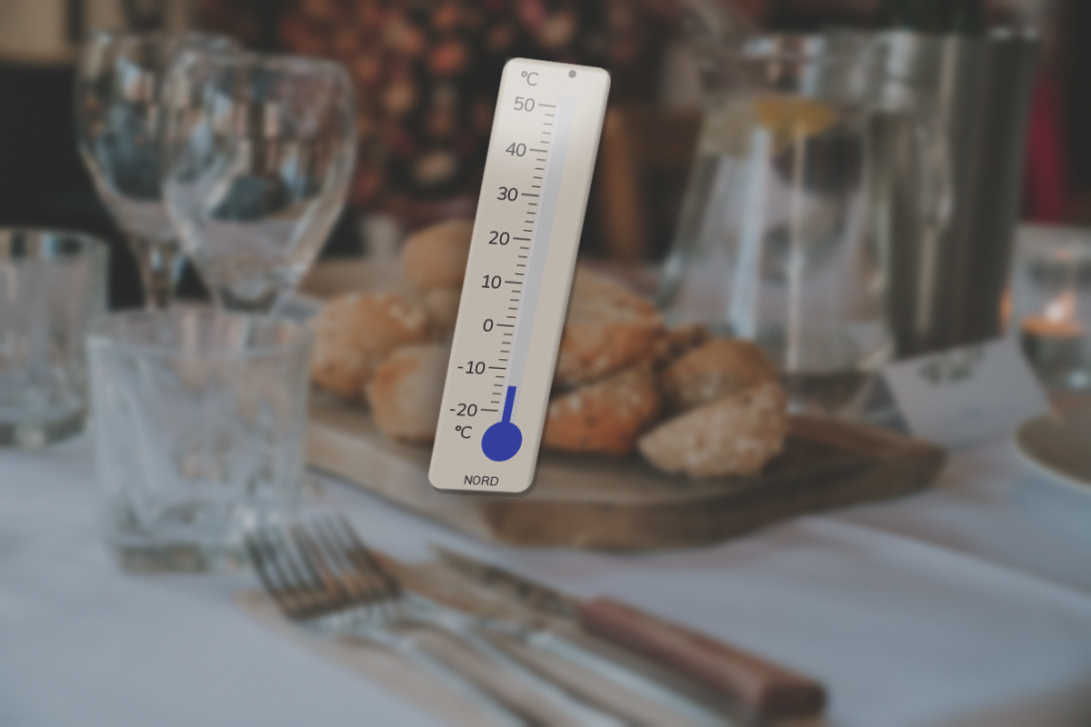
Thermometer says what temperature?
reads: -14 °C
